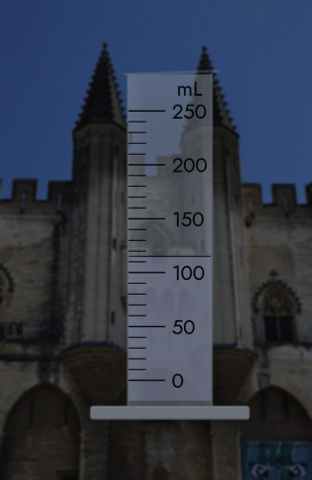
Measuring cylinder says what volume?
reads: 115 mL
